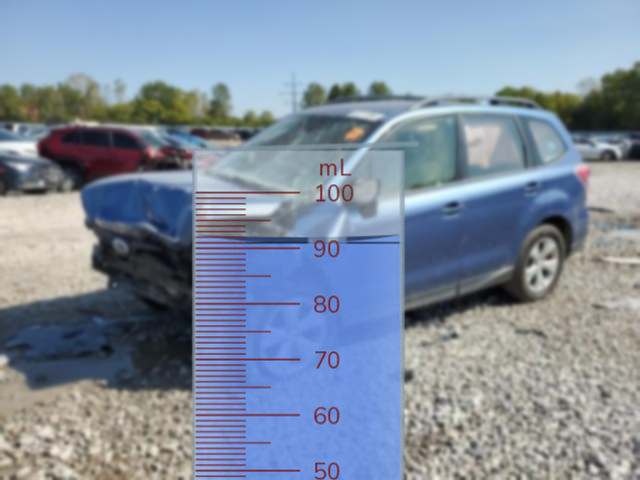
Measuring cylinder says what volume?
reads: 91 mL
